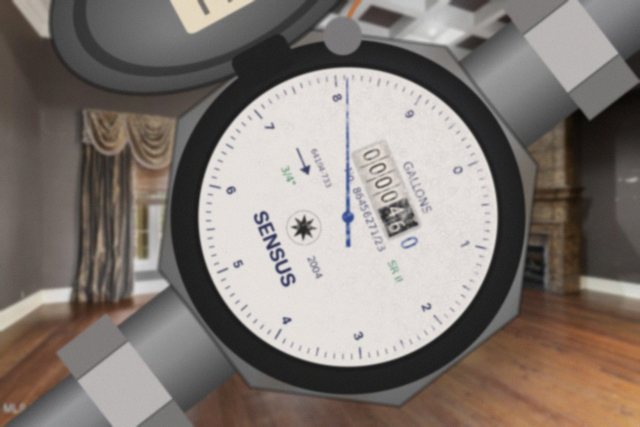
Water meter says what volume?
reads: 458.1 gal
